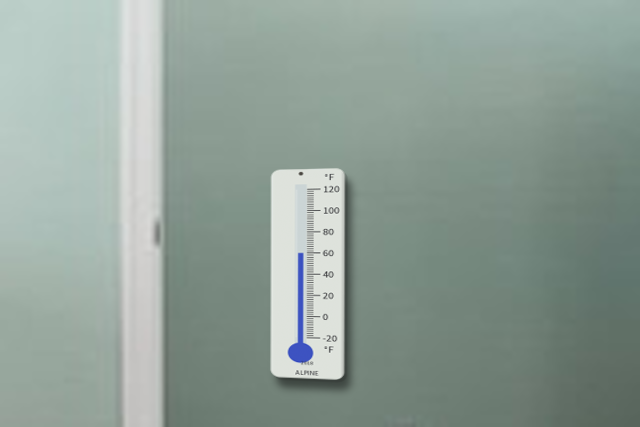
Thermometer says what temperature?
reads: 60 °F
